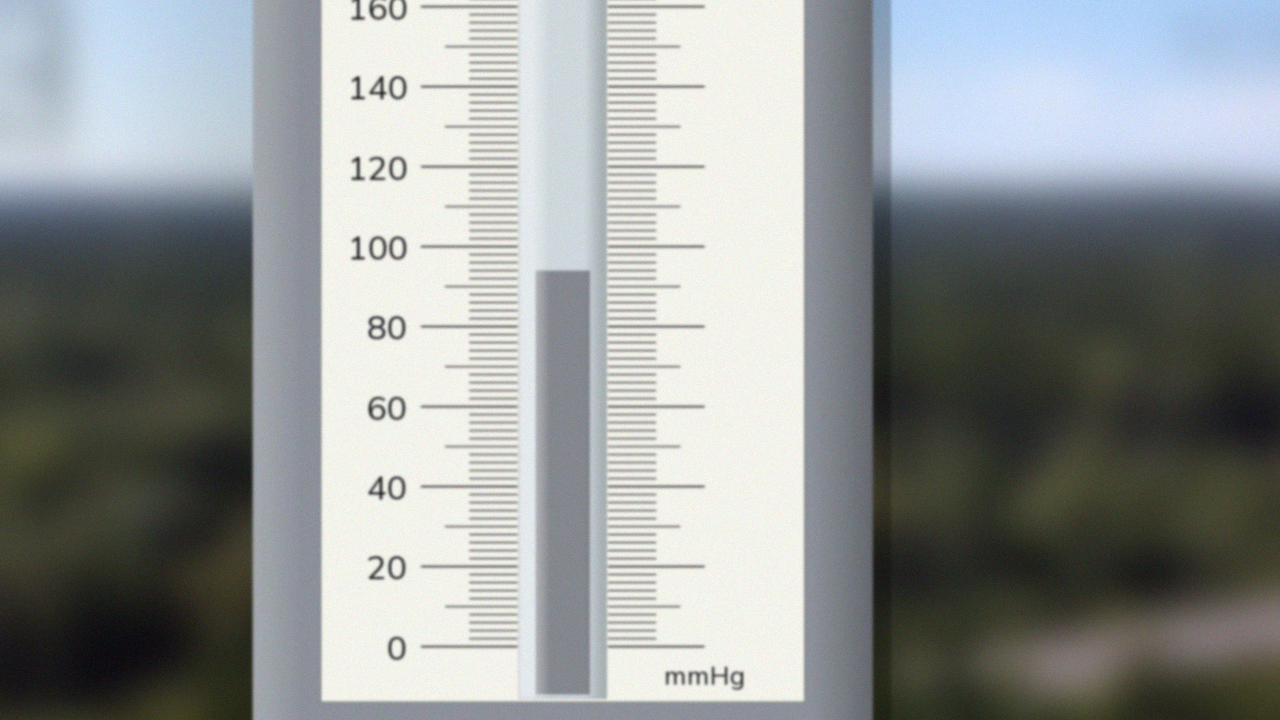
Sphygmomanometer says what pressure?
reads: 94 mmHg
